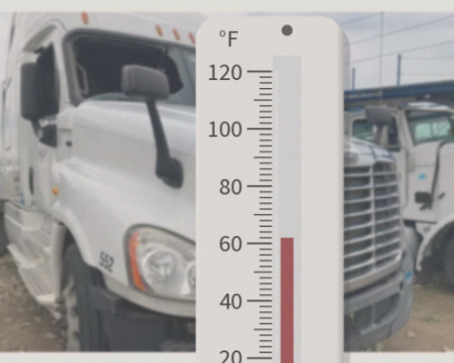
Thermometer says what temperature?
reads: 62 °F
